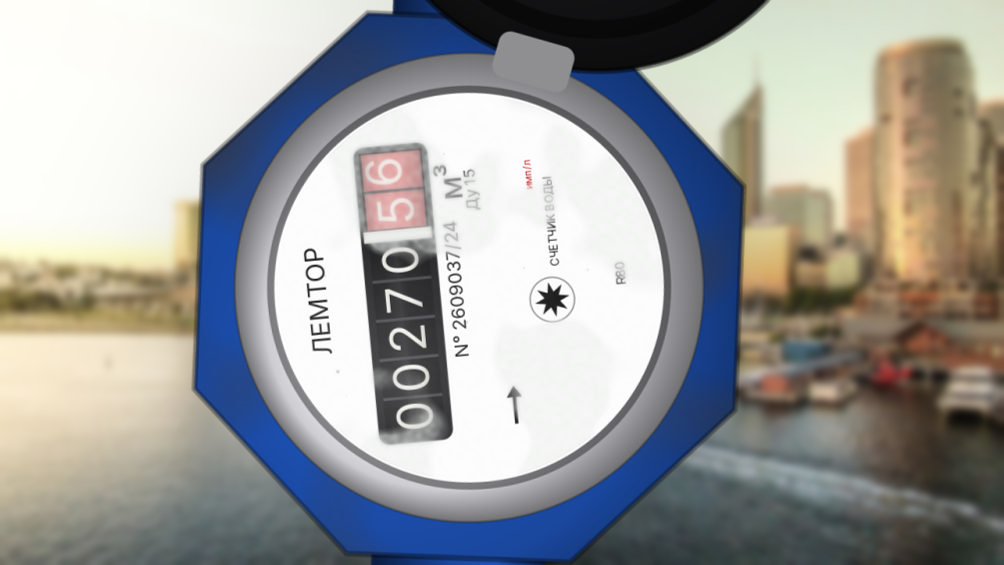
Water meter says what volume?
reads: 270.56 m³
